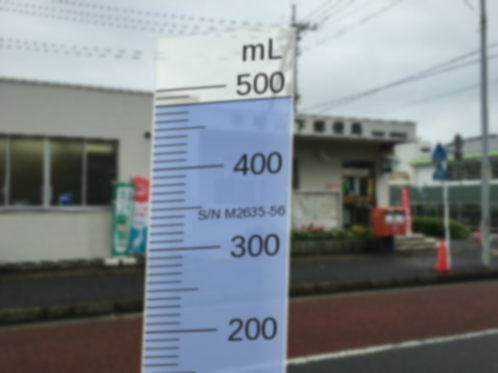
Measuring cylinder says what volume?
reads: 480 mL
